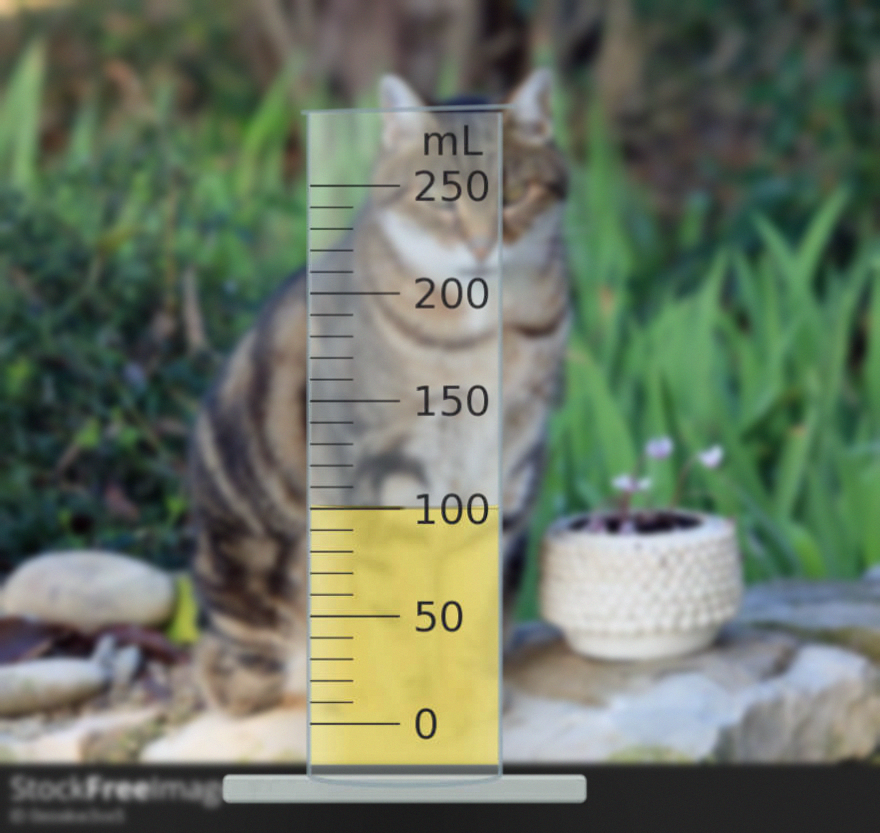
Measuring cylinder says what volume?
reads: 100 mL
